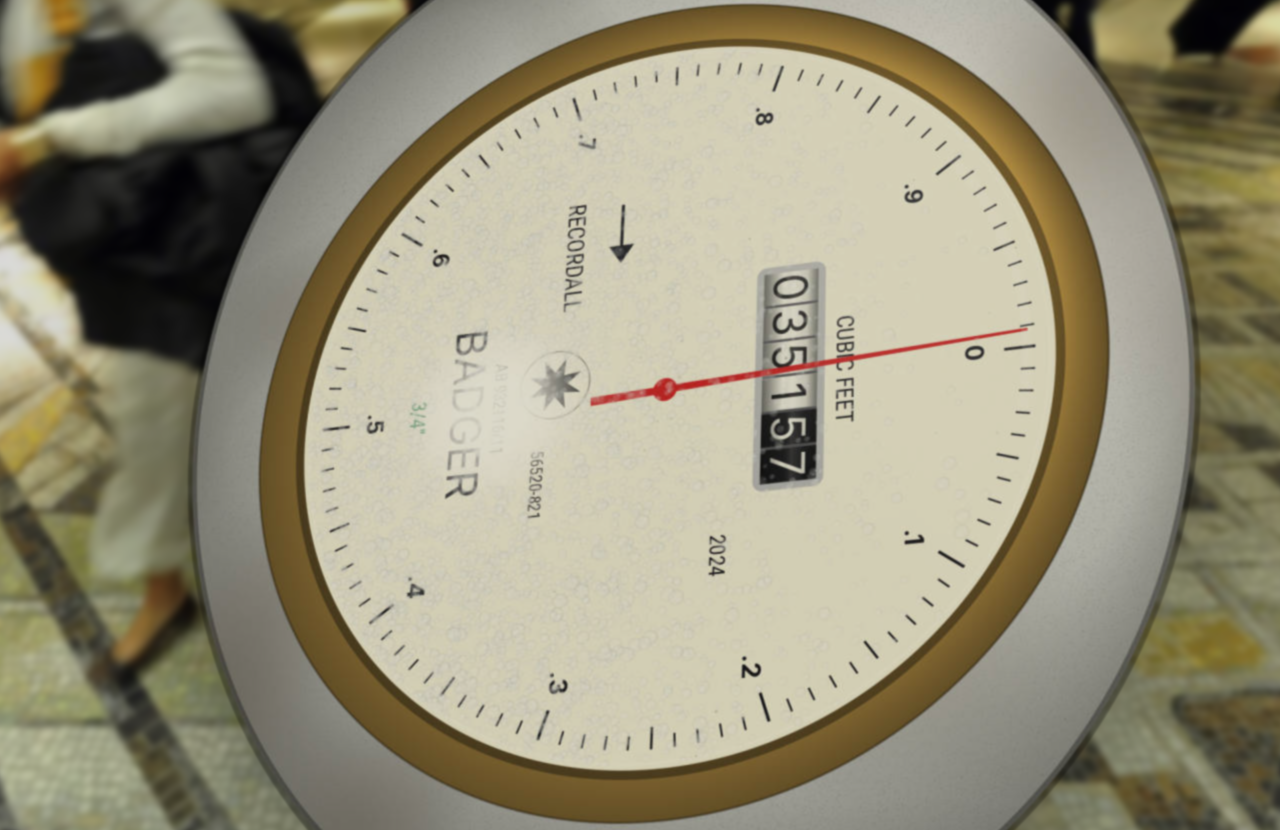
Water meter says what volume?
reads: 35156.99 ft³
